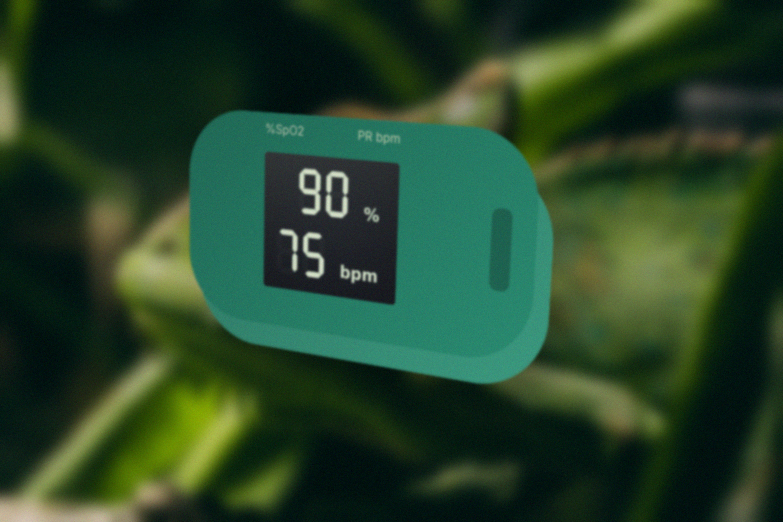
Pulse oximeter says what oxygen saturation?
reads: 90 %
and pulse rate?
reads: 75 bpm
